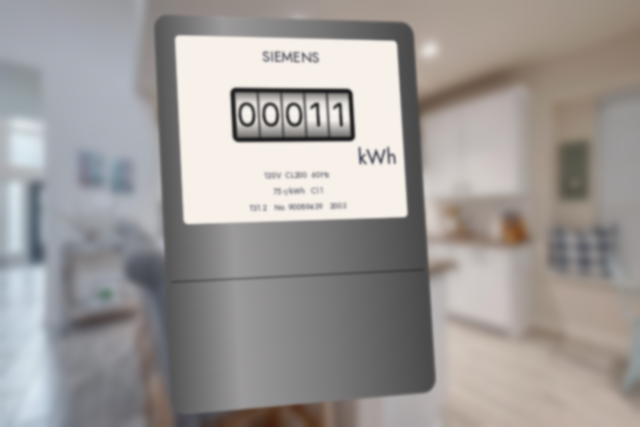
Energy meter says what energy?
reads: 11 kWh
